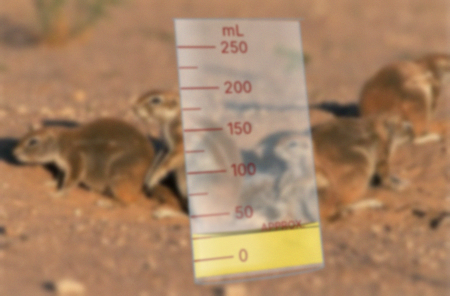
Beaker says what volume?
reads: 25 mL
